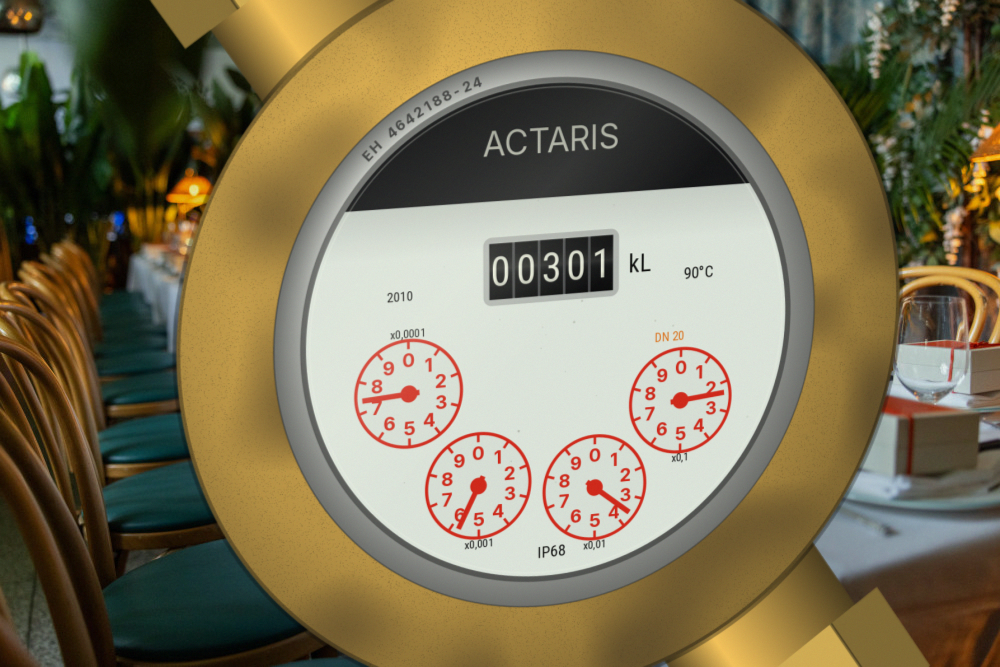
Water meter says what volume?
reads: 301.2357 kL
